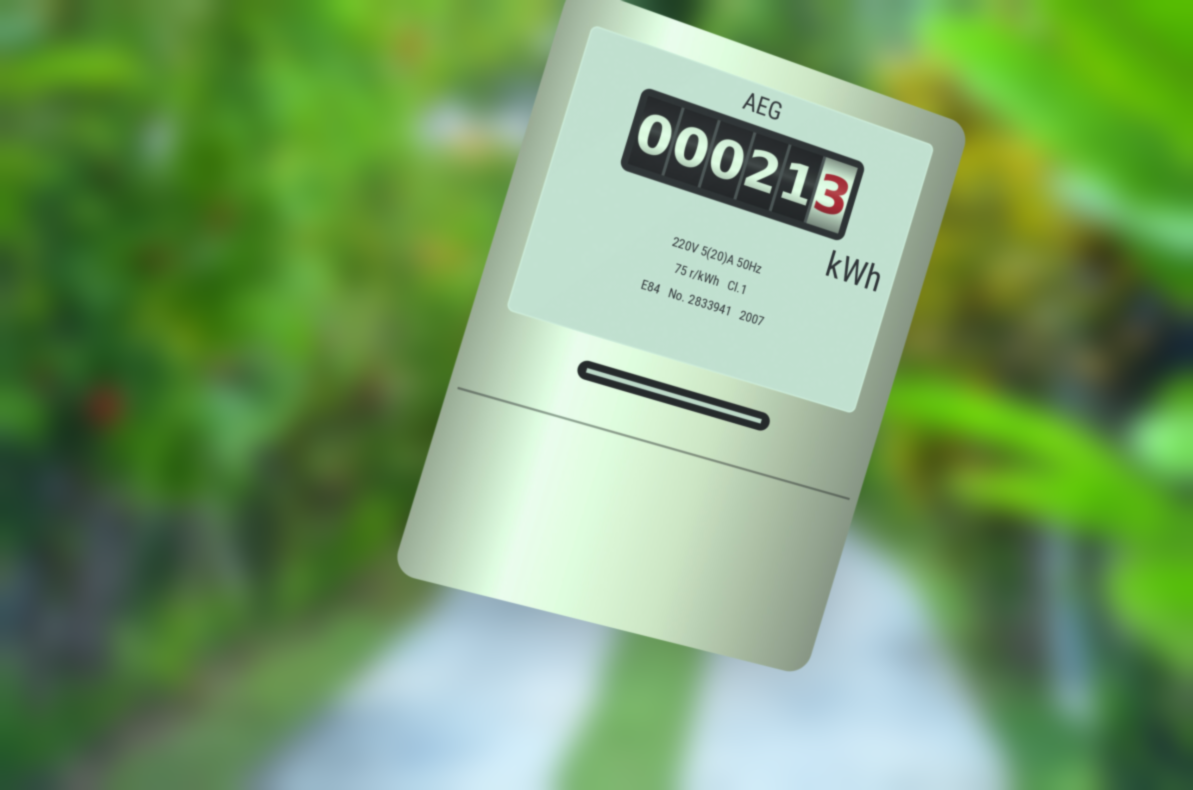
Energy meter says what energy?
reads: 21.3 kWh
